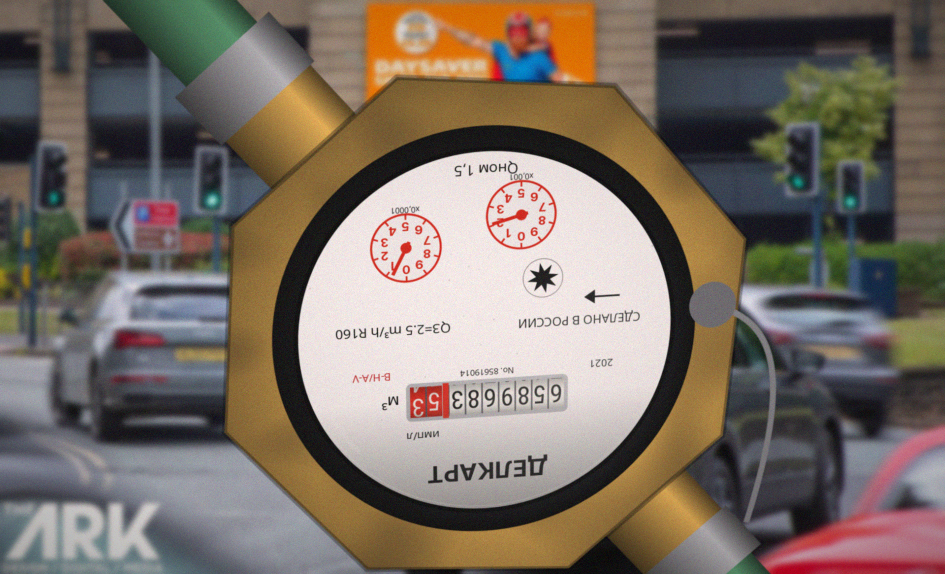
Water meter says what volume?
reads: 6589683.5320 m³
